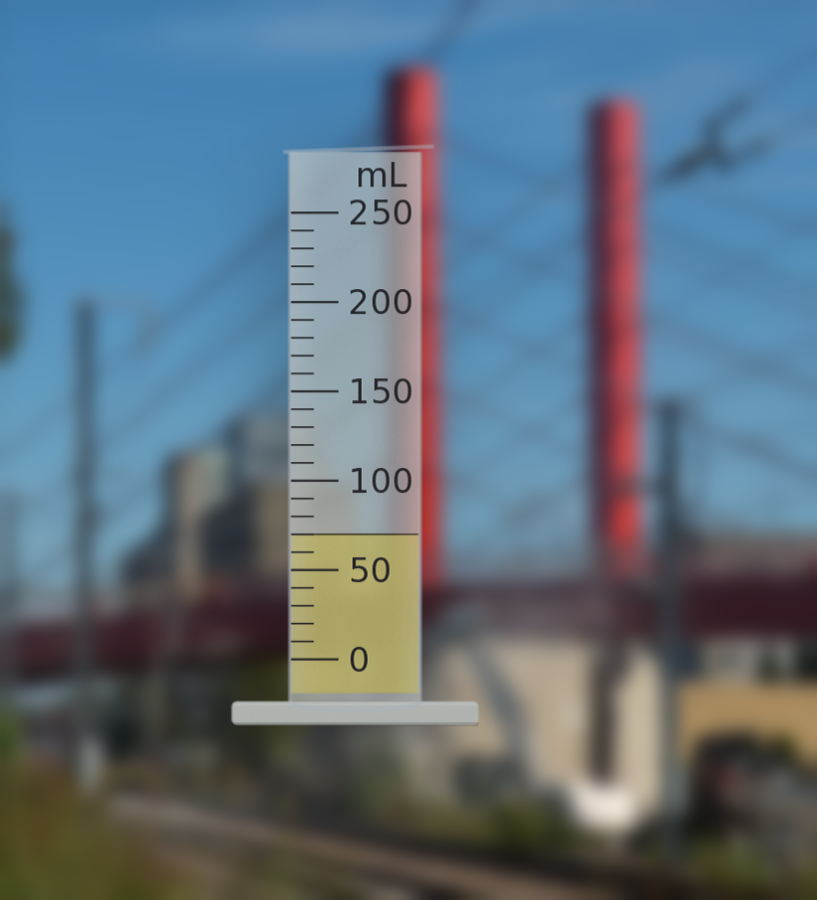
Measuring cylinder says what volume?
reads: 70 mL
